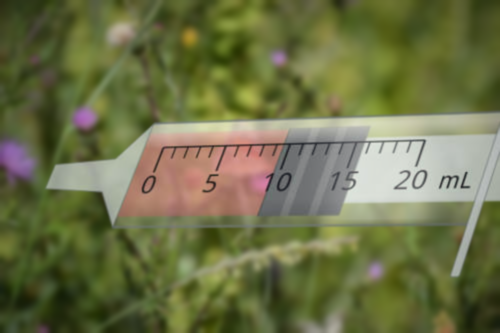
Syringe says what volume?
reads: 9.5 mL
